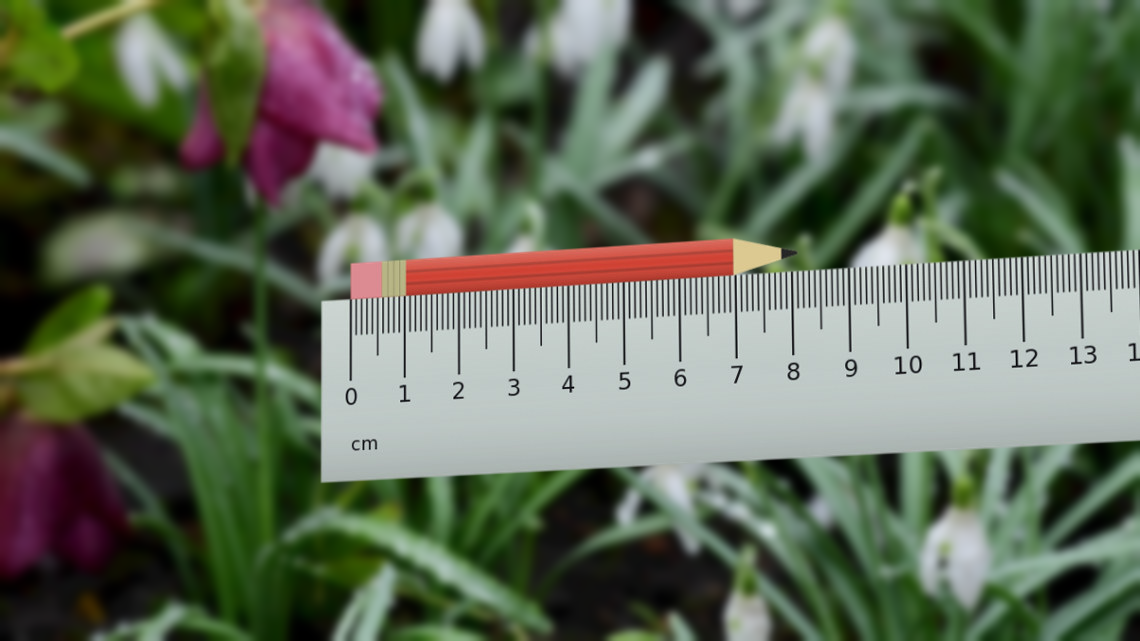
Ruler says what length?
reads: 8.1 cm
